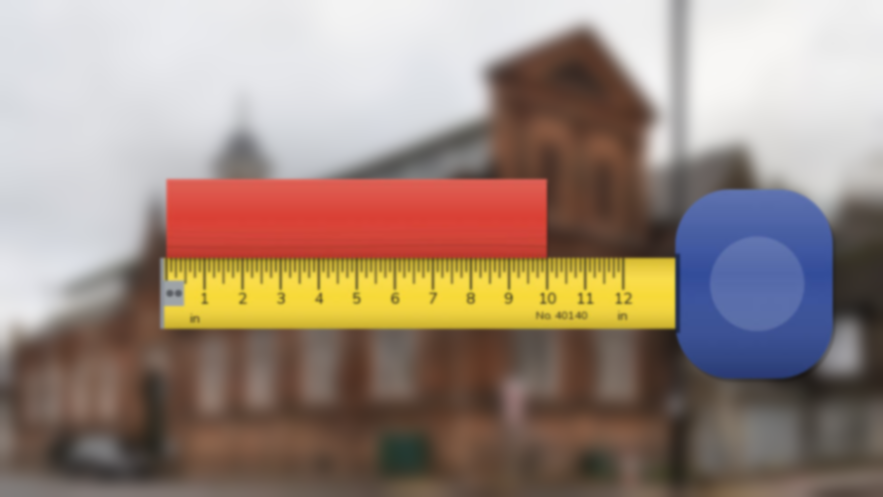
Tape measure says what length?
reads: 10 in
